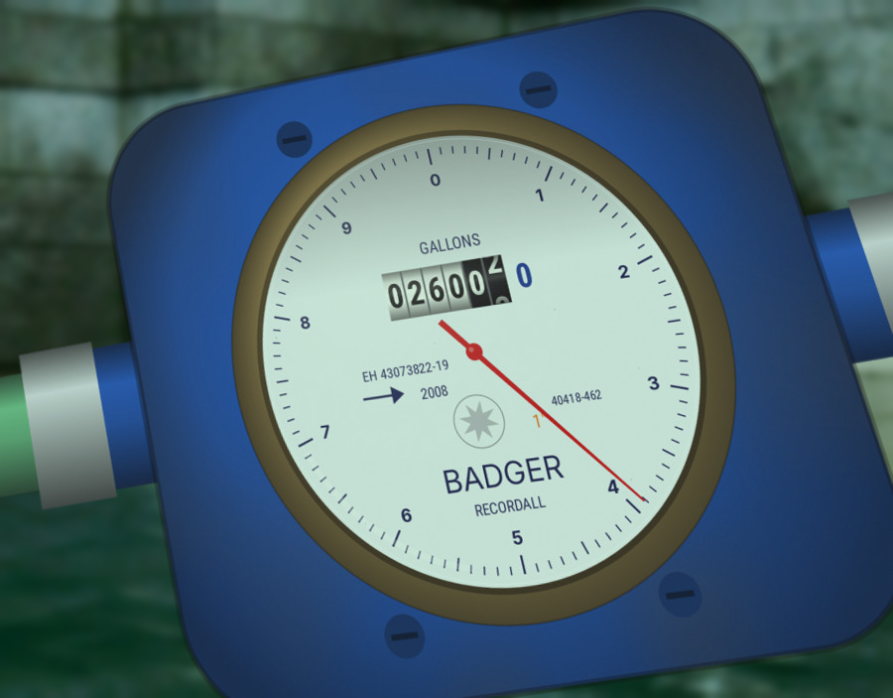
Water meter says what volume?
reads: 260023.9 gal
